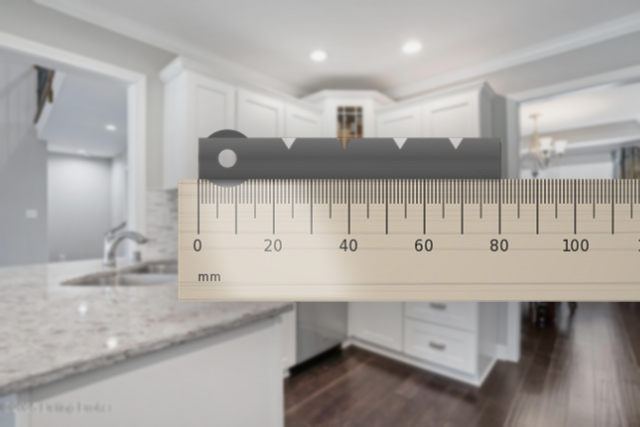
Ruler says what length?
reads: 80 mm
